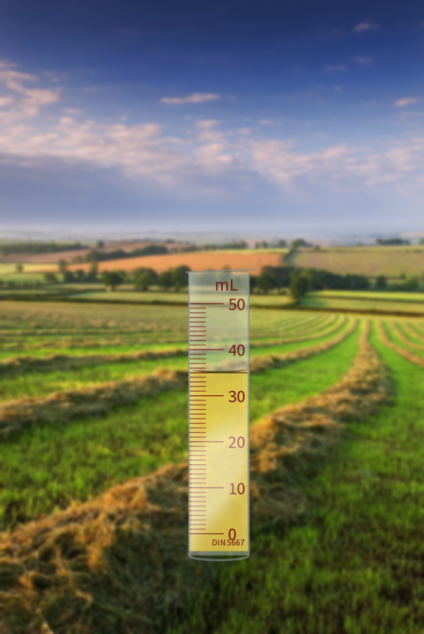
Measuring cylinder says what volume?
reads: 35 mL
